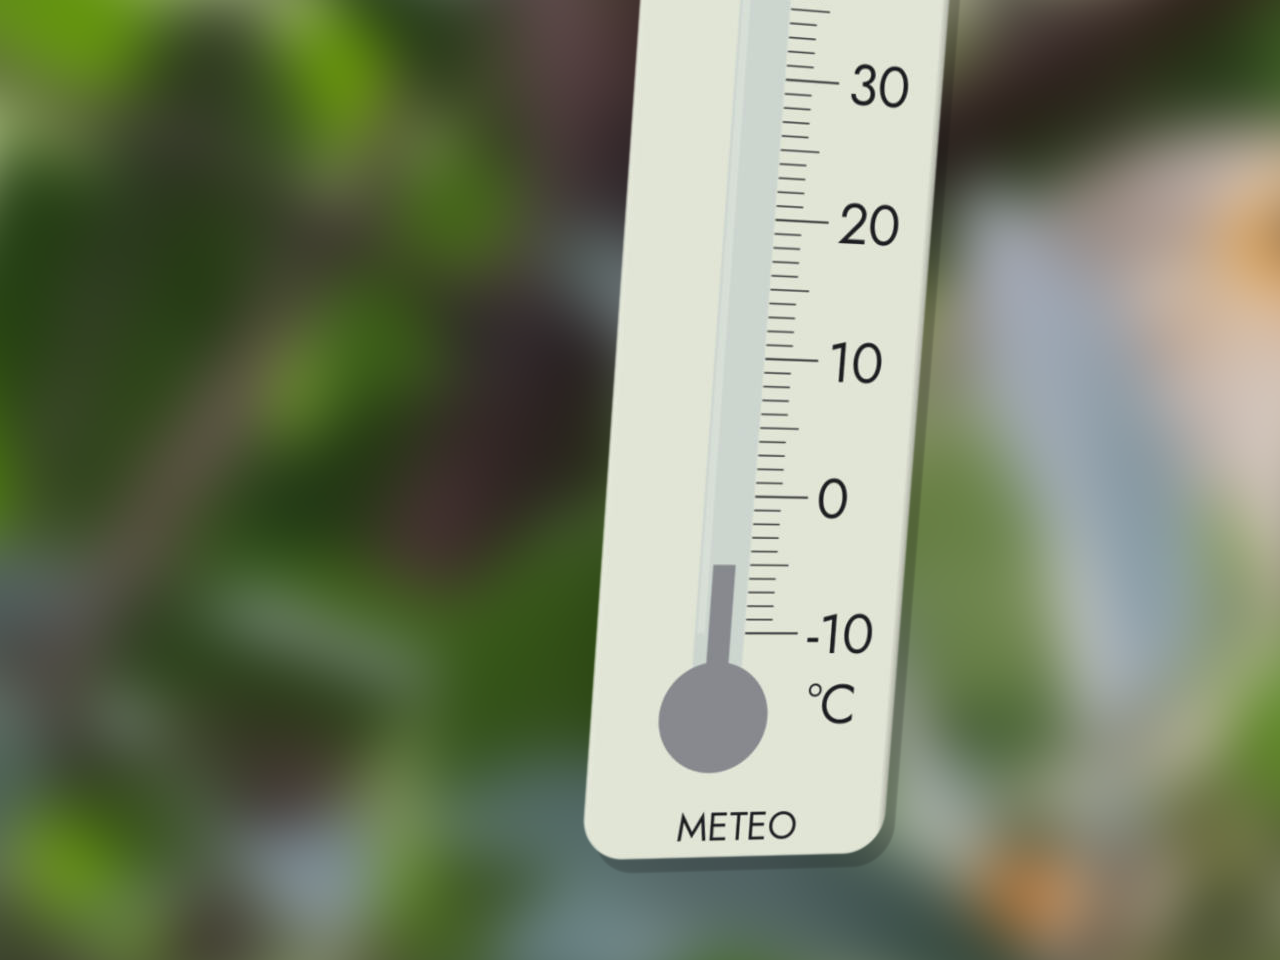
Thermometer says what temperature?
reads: -5 °C
